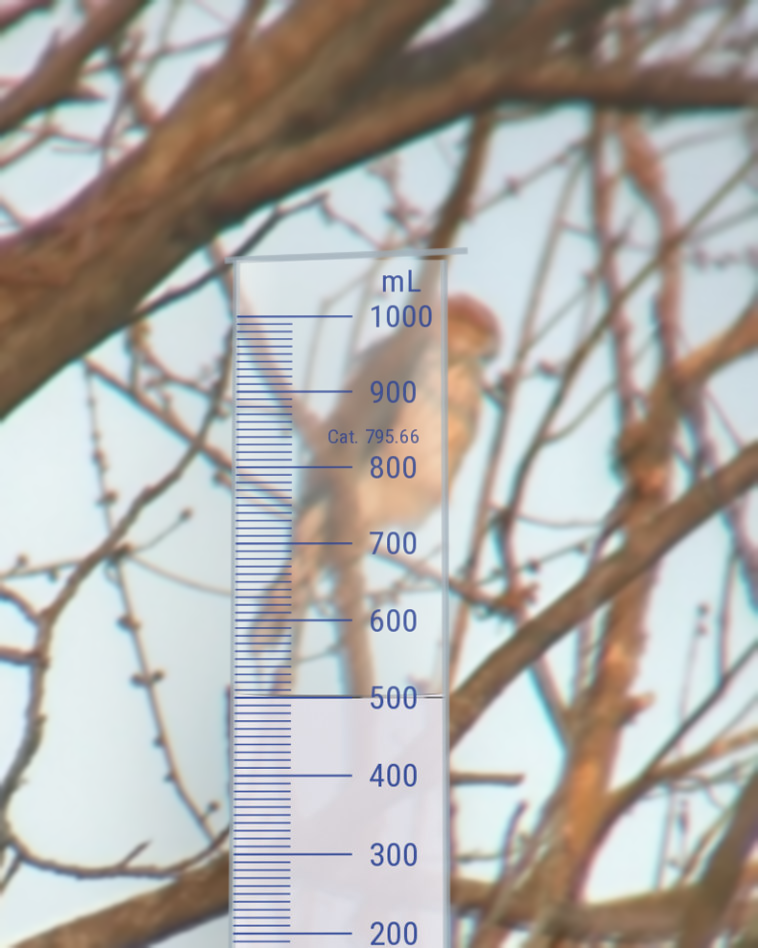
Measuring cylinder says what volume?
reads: 500 mL
